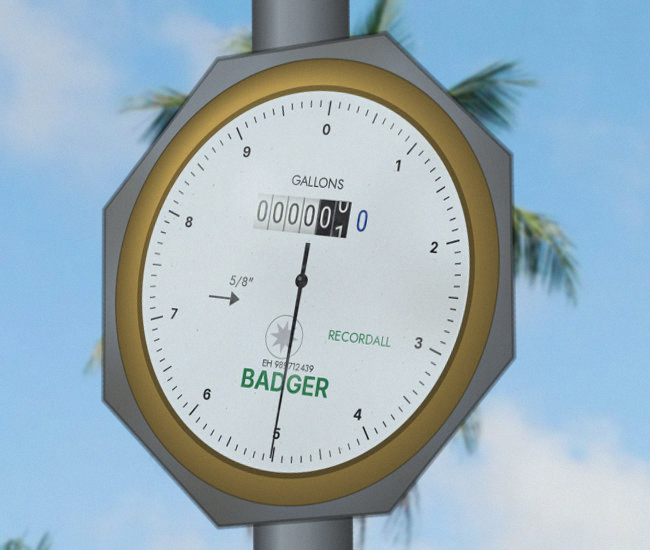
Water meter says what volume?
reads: 5.0 gal
